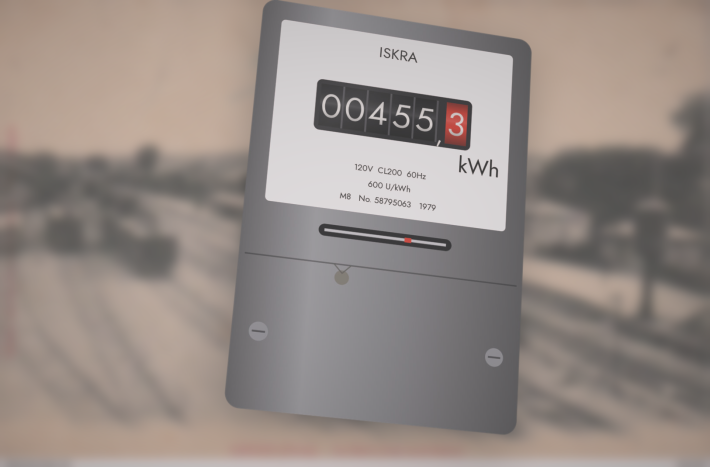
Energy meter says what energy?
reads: 455.3 kWh
